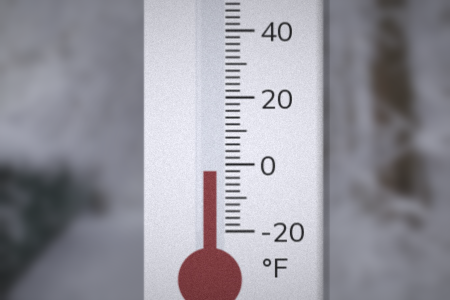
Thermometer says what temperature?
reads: -2 °F
